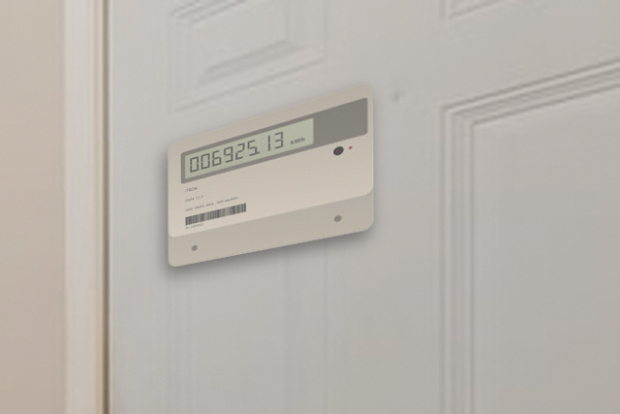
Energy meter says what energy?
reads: 6925.13 kWh
